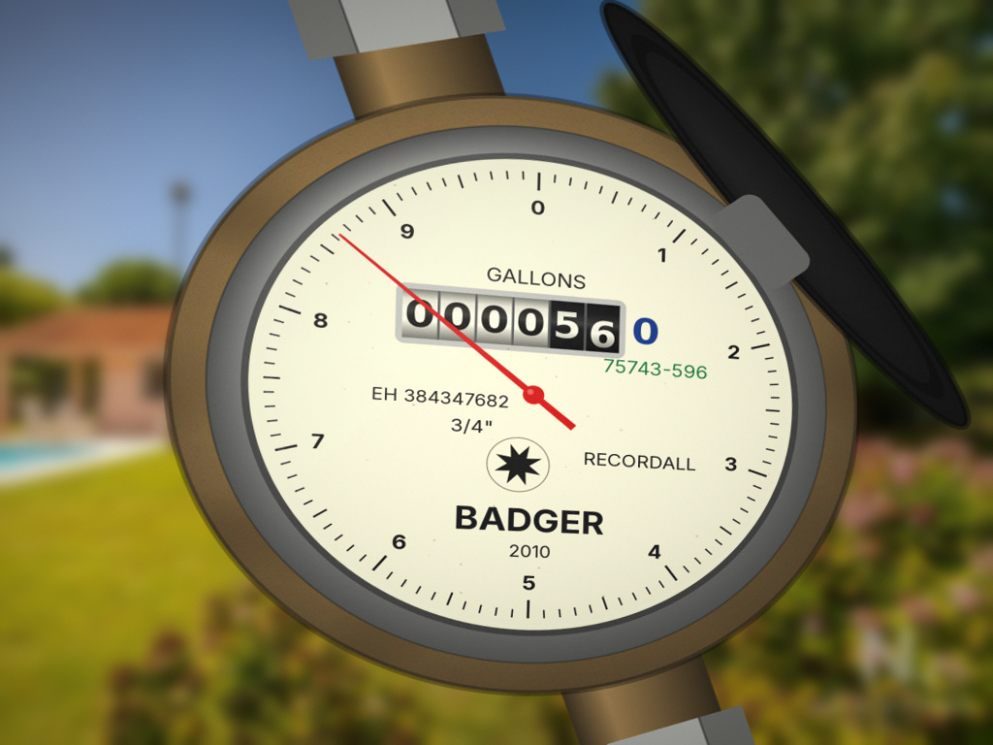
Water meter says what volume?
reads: 558.6 gal
